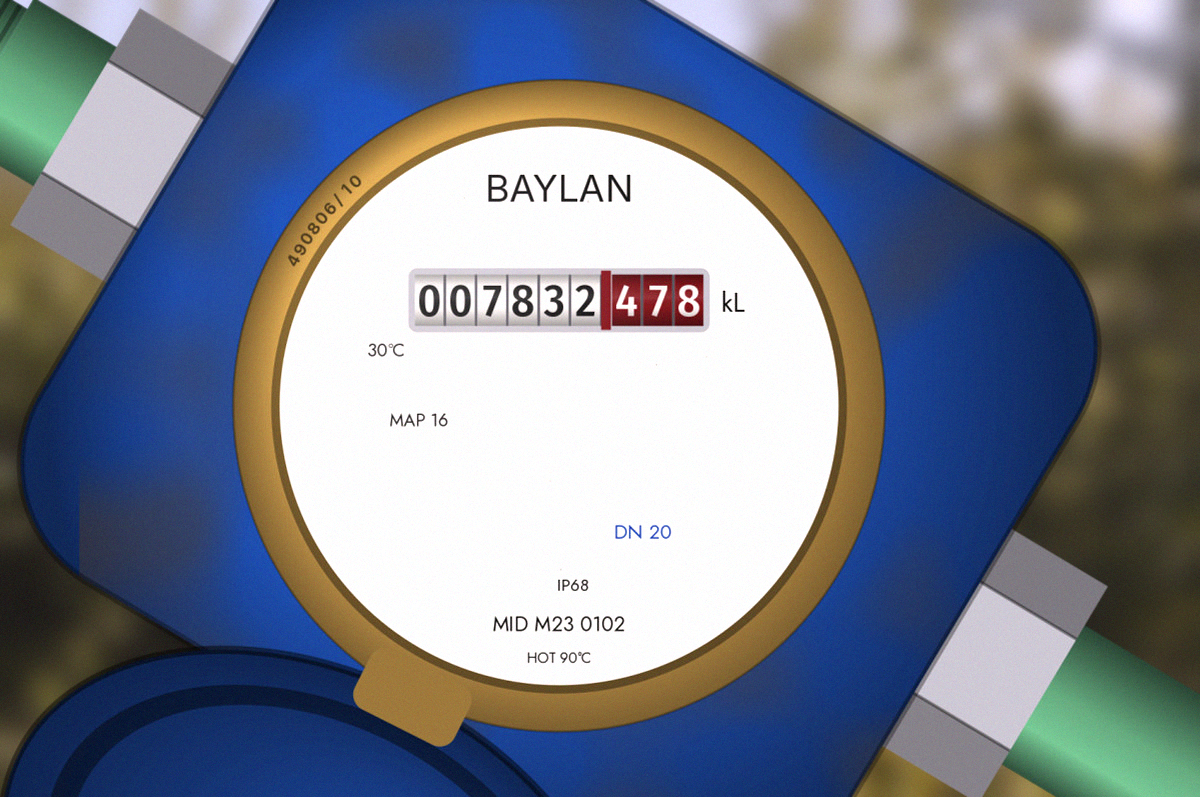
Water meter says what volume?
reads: 7832.478 kL
